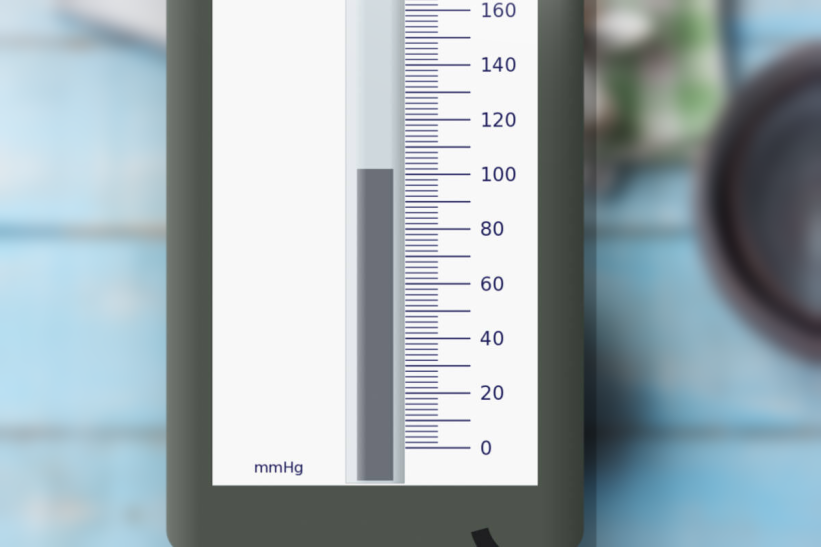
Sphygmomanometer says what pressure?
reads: 102 mmHg
